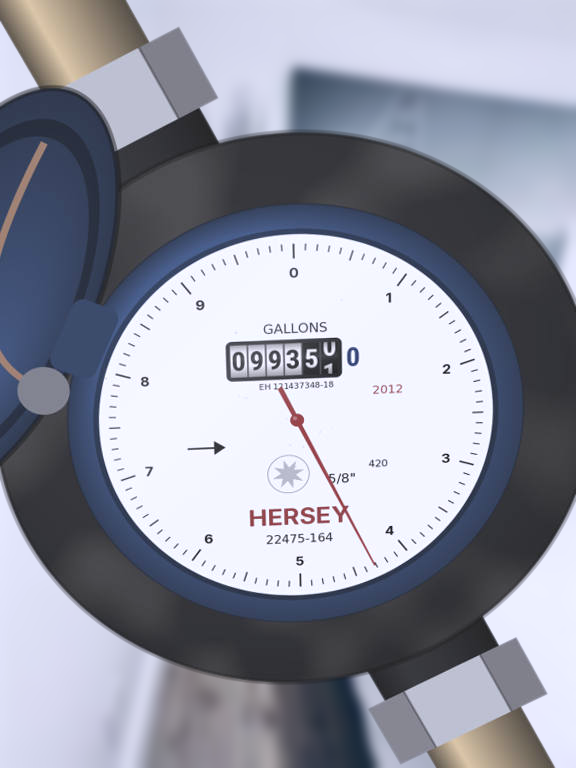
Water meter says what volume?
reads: 993504.3 gal
